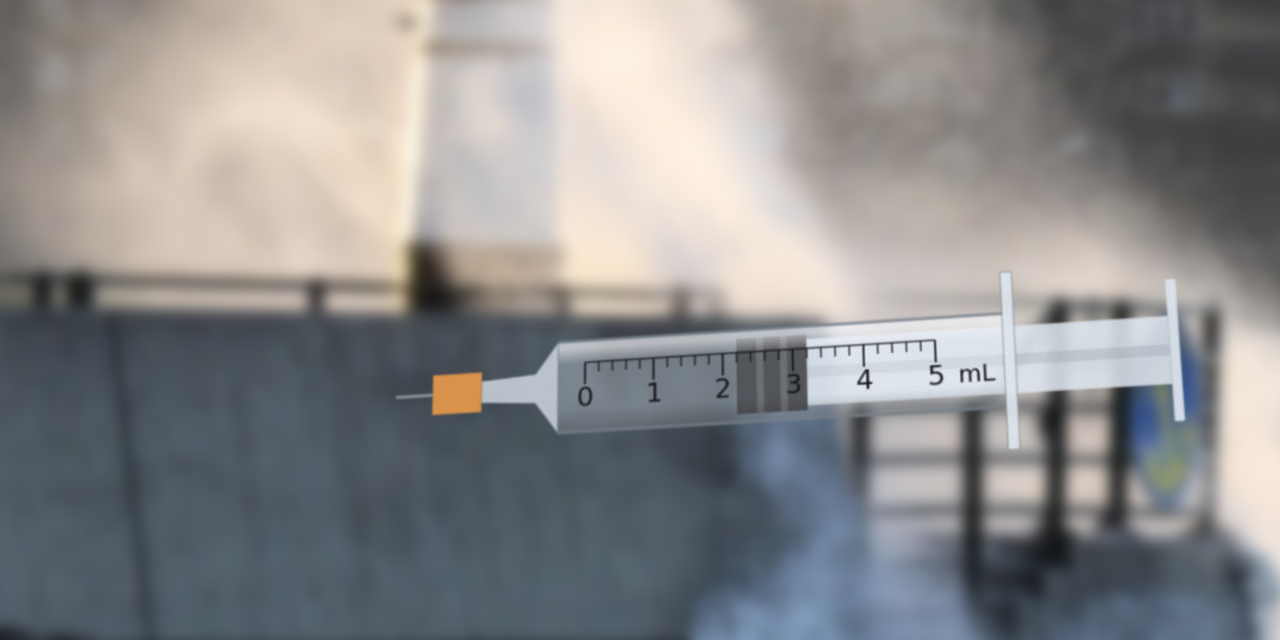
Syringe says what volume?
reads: 2.2 mL
